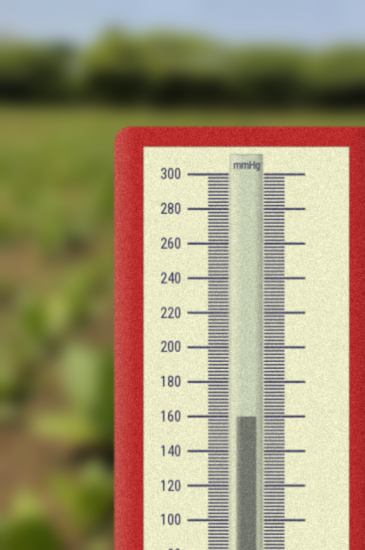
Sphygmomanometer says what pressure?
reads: 160 mmHg
